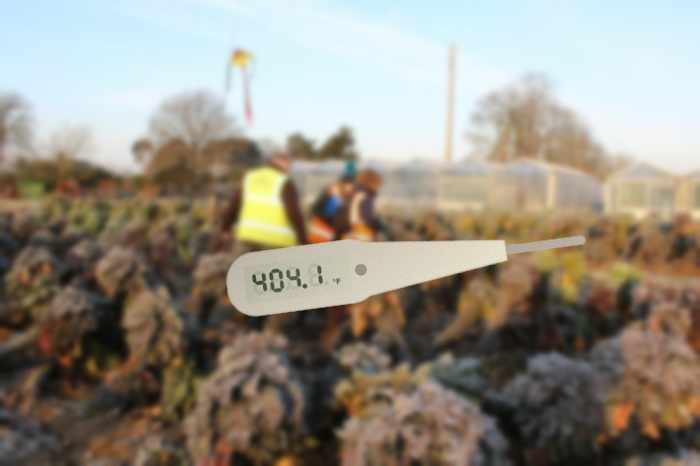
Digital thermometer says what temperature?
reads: 404.1 °F
